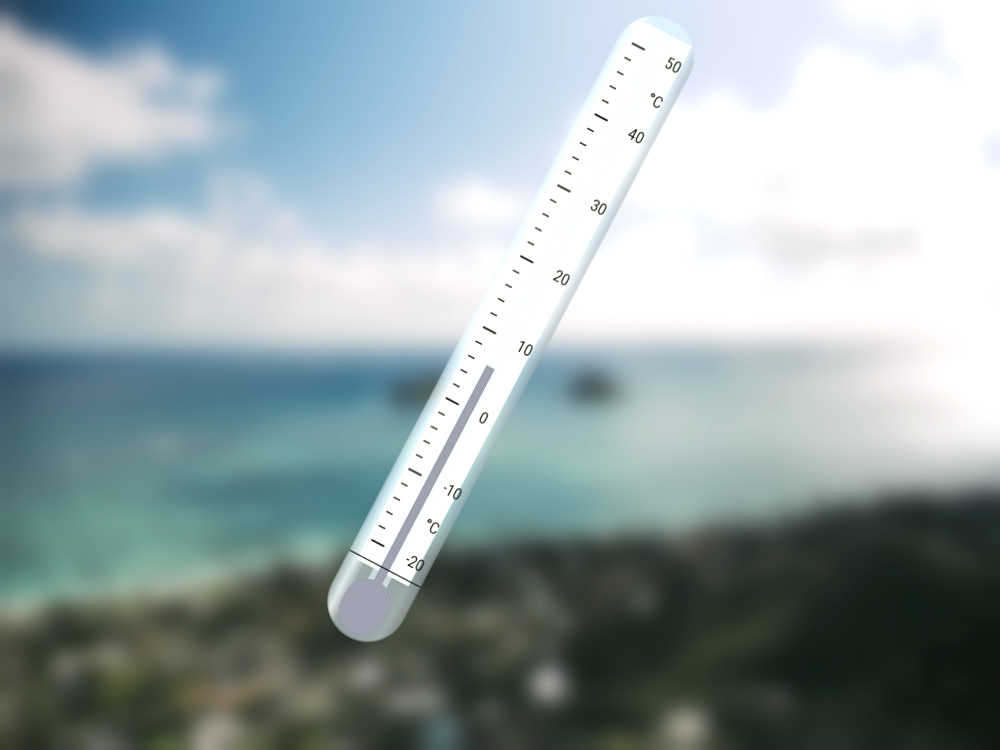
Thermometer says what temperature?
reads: 6 °C
